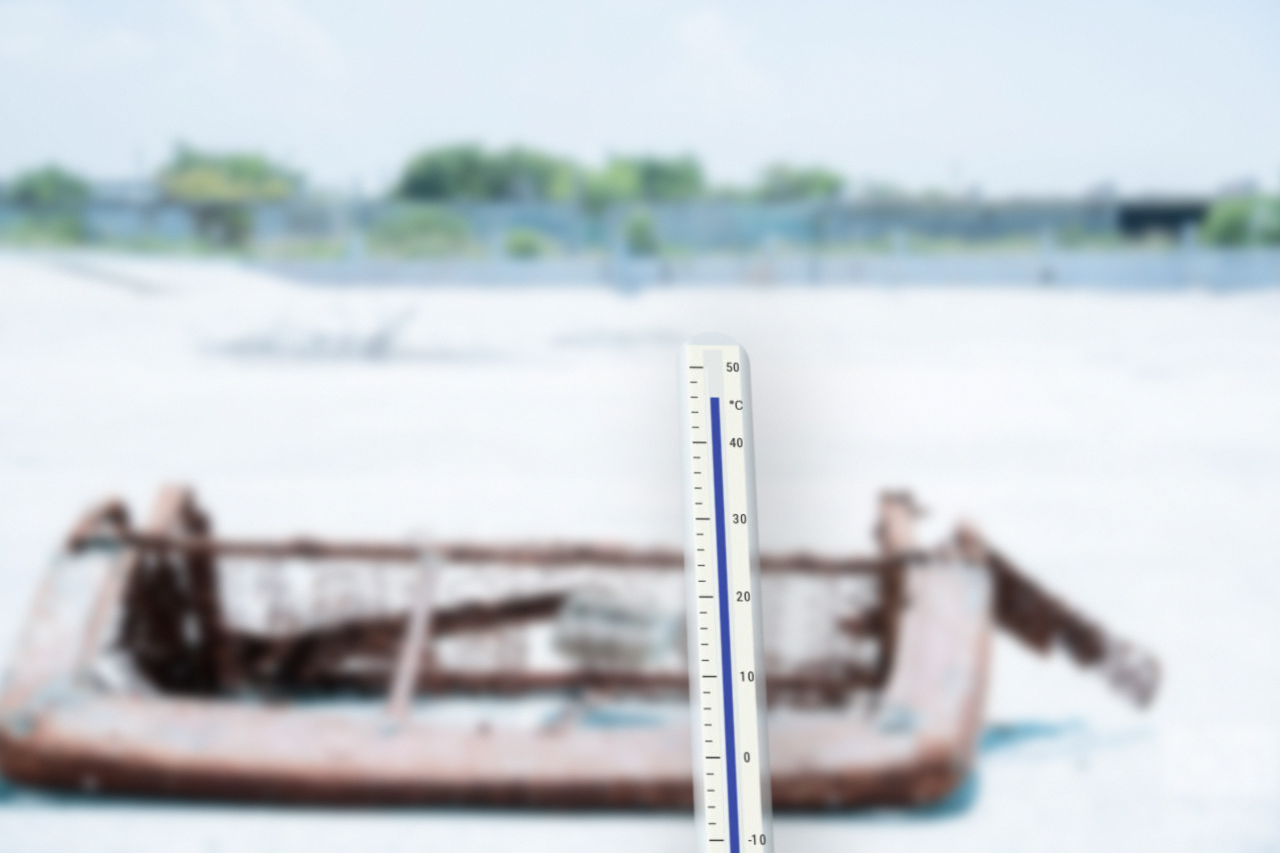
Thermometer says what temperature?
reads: 46 °C
